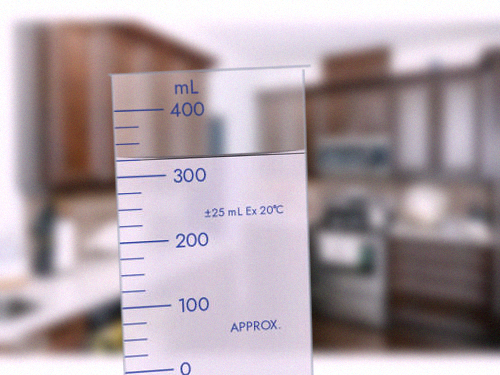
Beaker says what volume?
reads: 325 mL
